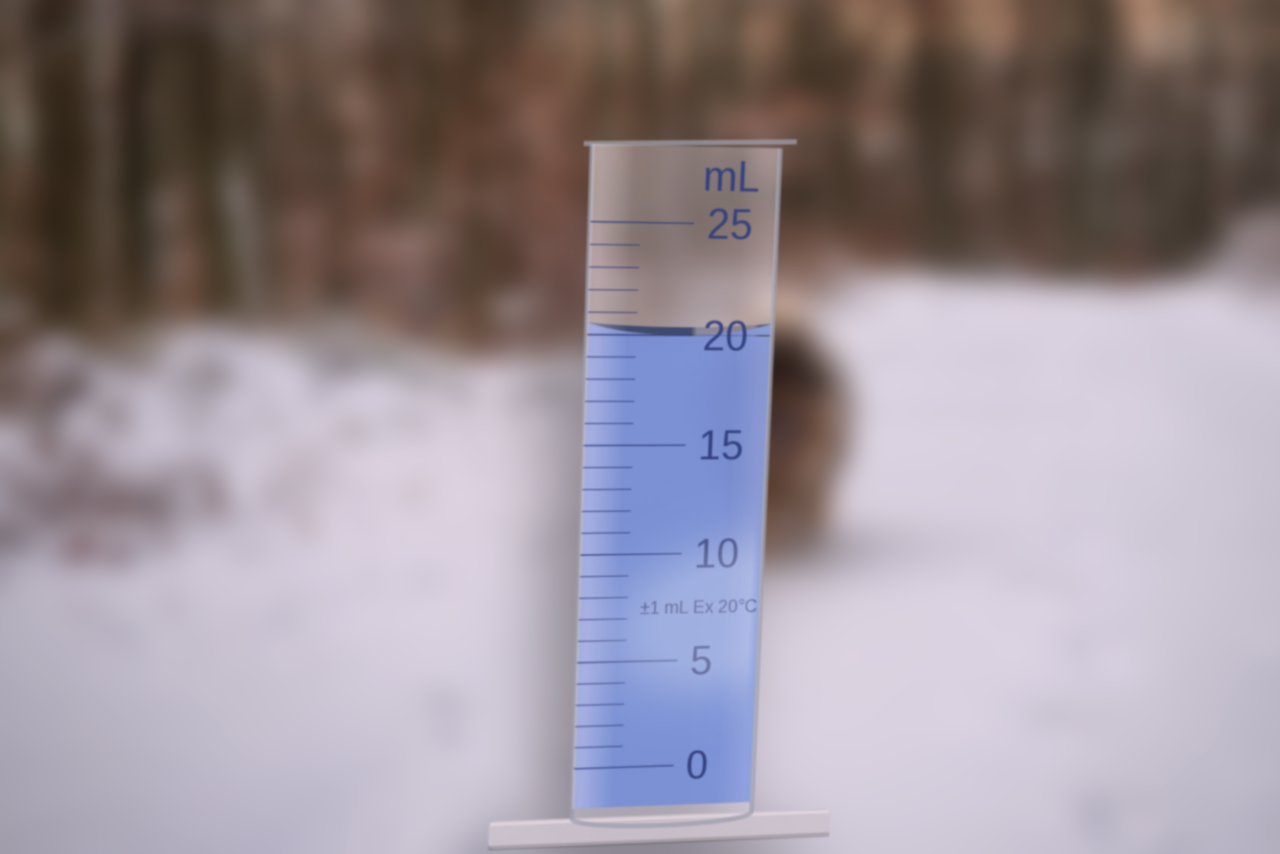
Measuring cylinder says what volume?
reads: 20 mL
